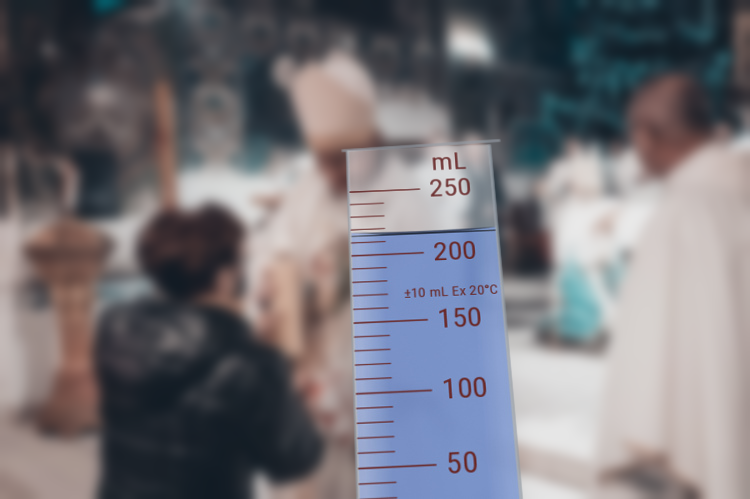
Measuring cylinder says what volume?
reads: 215 mL
